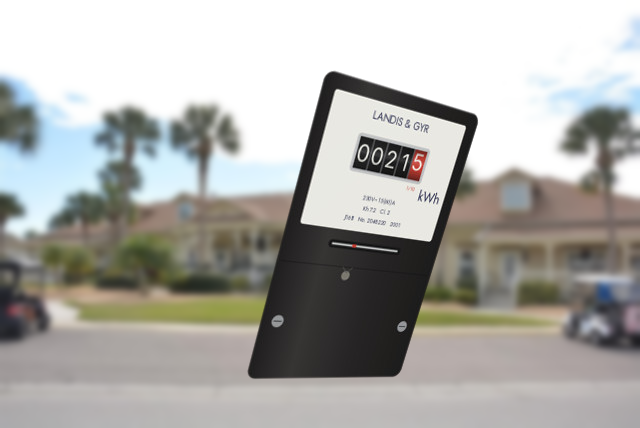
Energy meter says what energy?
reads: 21.5 kWh
